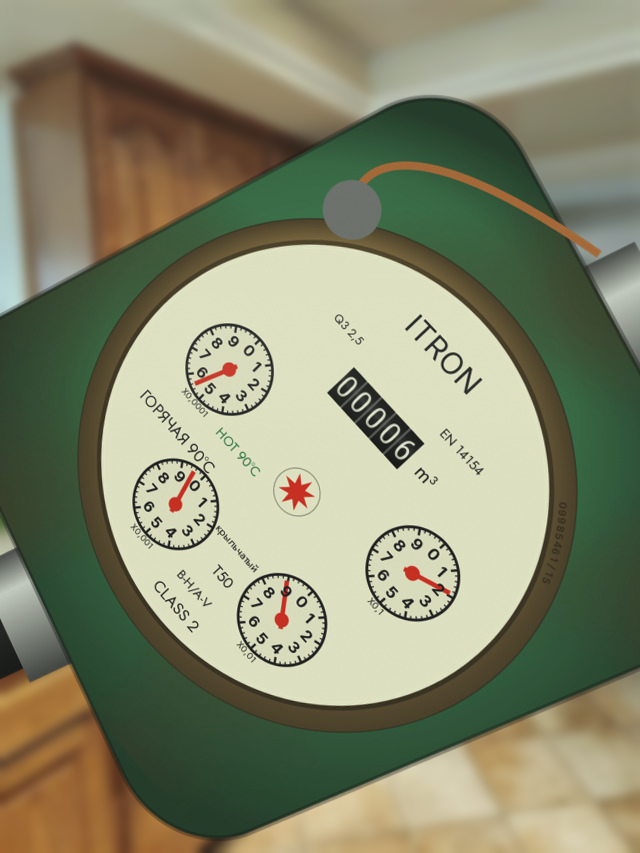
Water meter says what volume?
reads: 6.1895 m³
